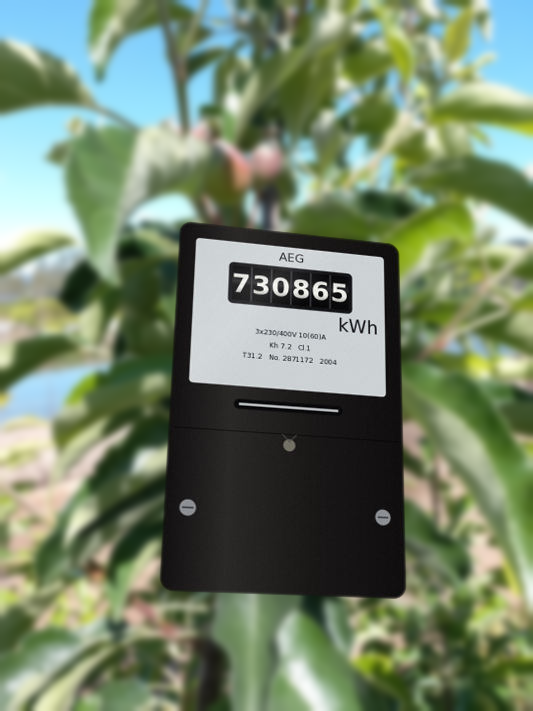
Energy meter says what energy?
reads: 730865 kWh
